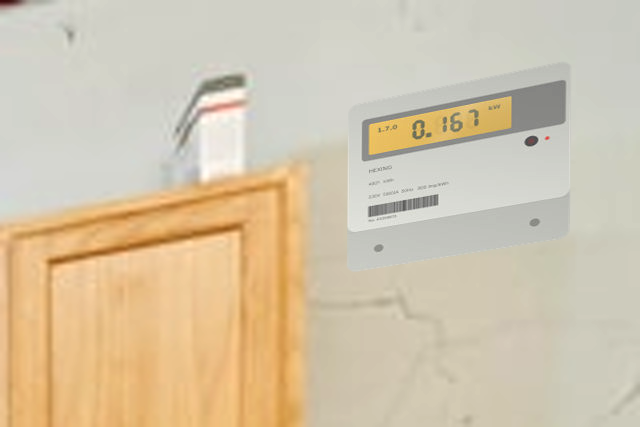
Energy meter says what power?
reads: 0.167 kW
